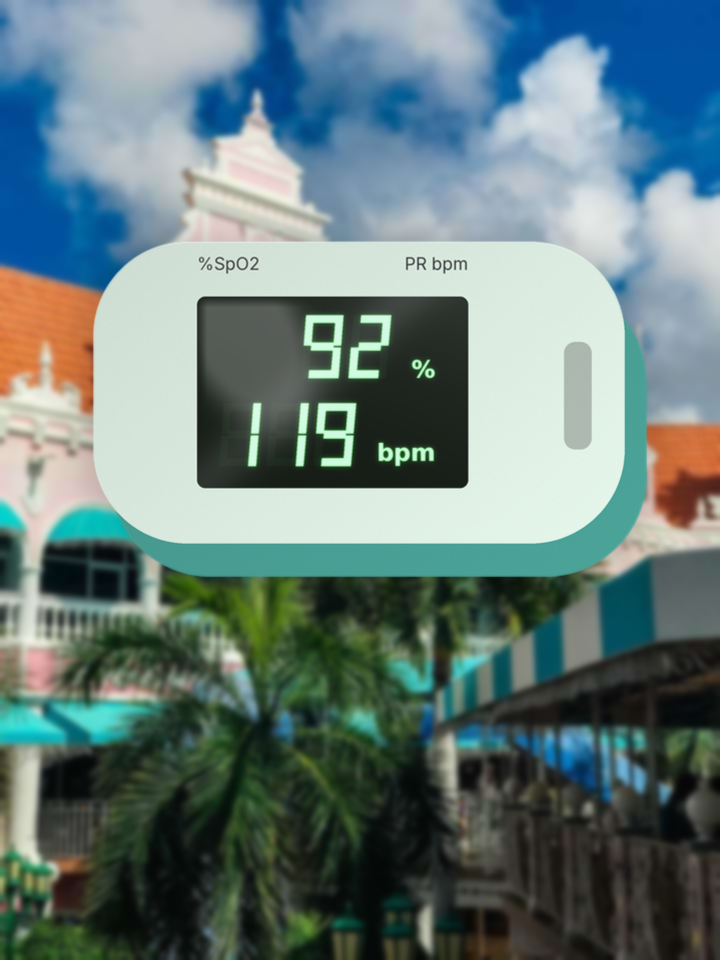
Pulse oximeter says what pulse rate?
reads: 119 bpm
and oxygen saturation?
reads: 92 %
